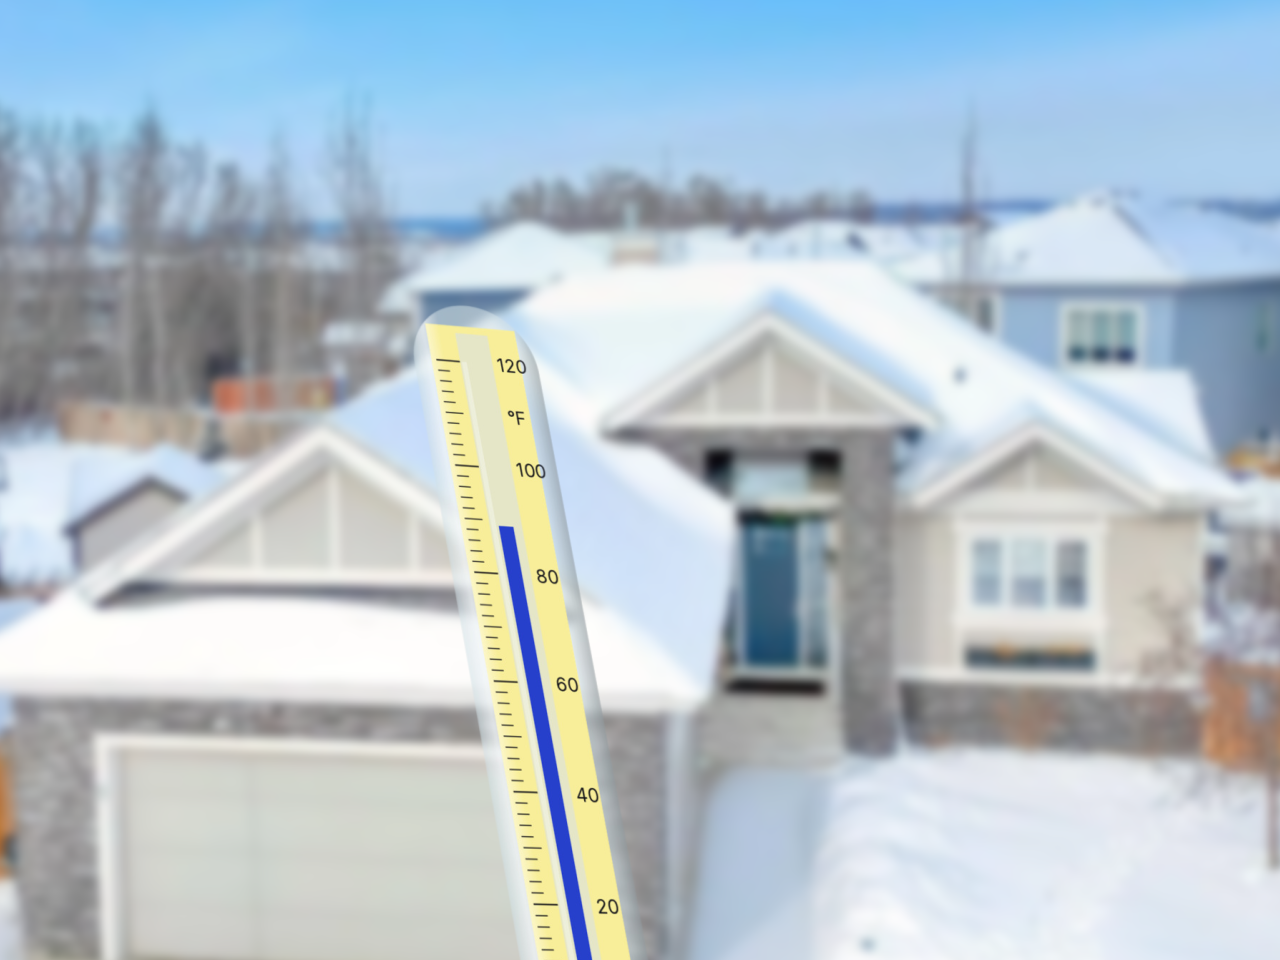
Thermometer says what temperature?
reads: 89 °F
